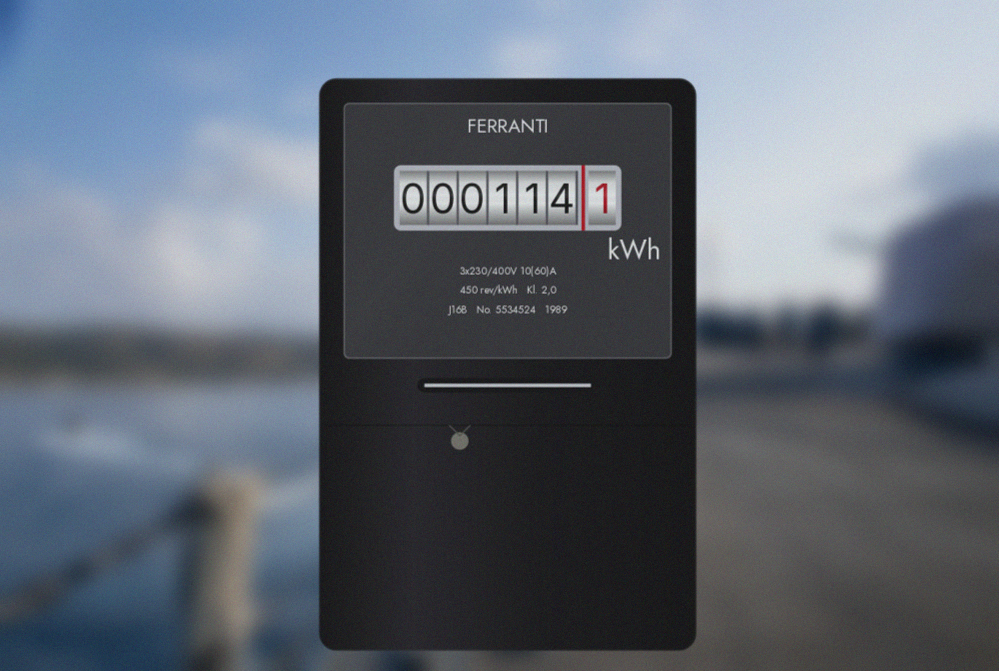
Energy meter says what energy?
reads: 114.1 kWh
